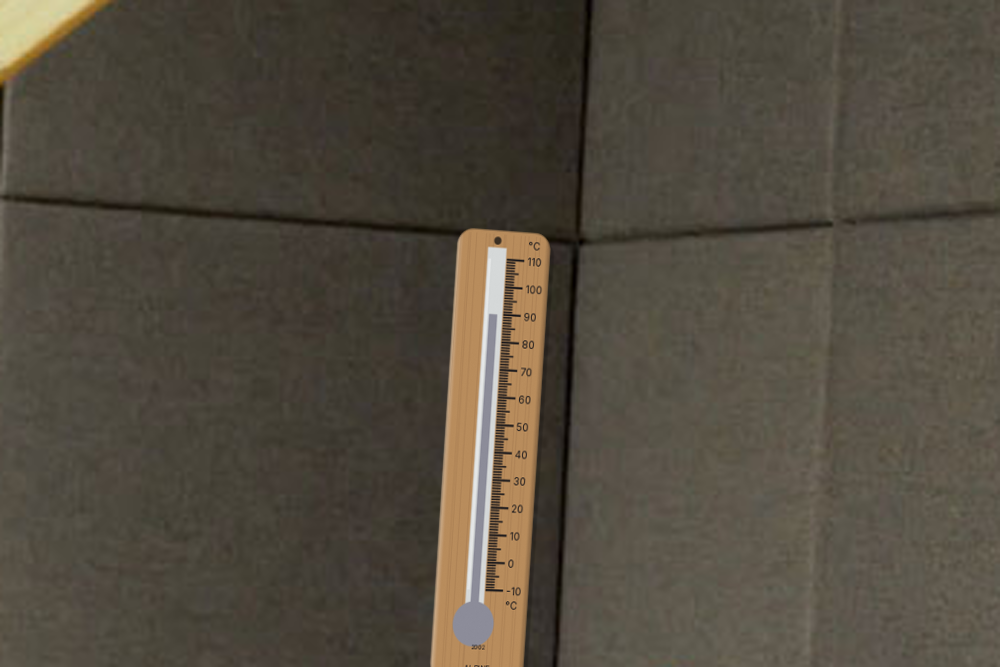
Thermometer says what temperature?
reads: 90 °C
